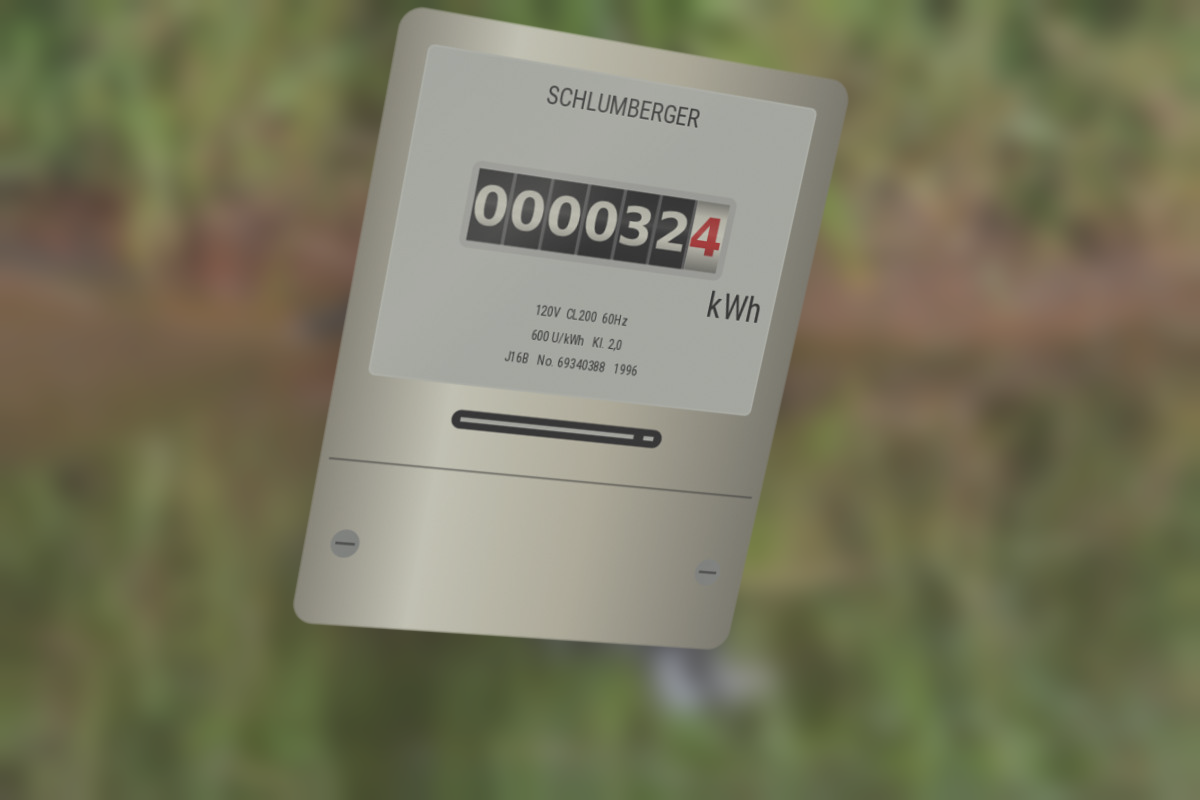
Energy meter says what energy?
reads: 32.4 kWh
